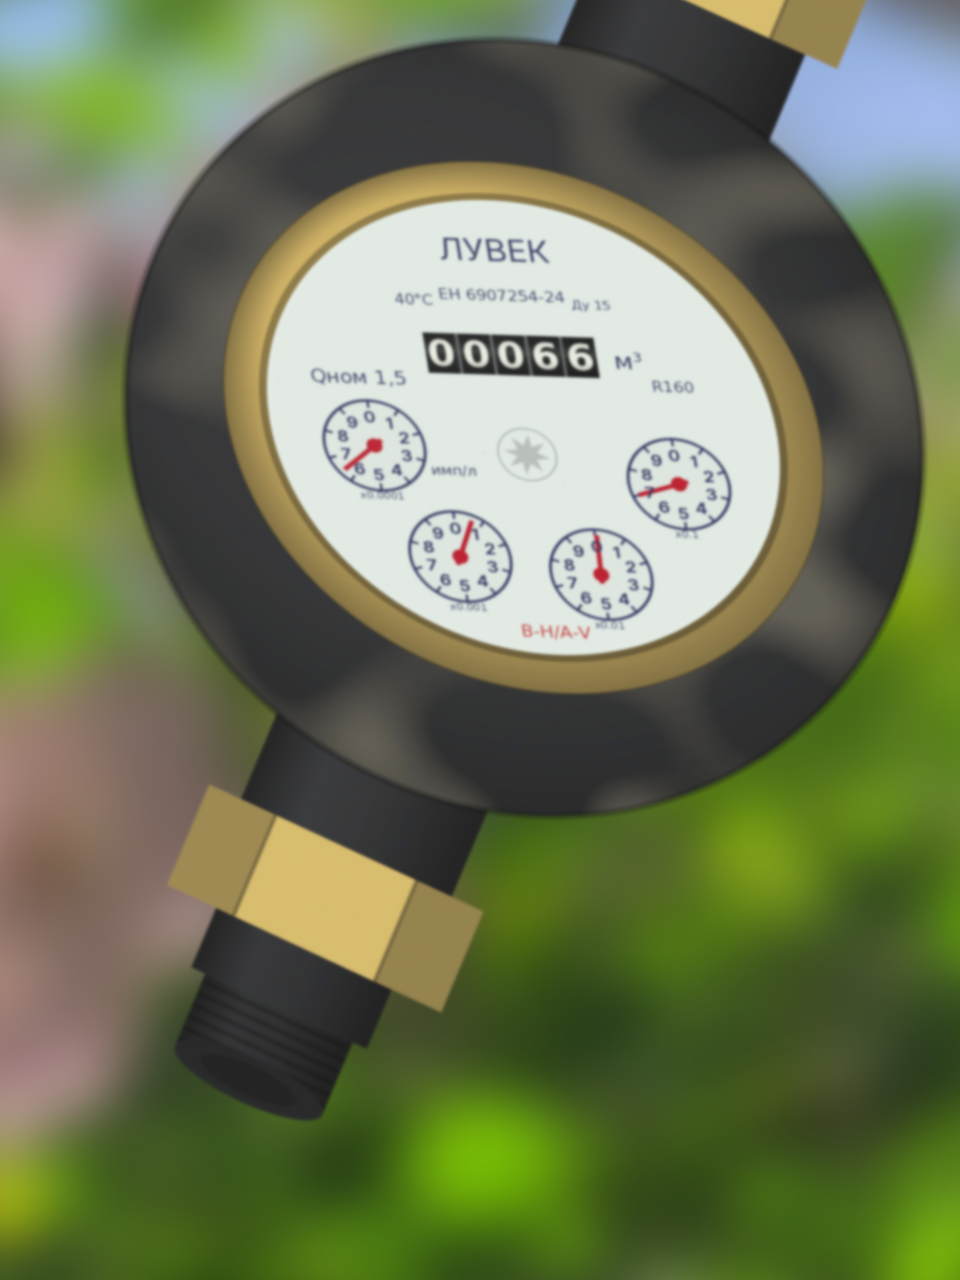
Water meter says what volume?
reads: 66.7006 m³
